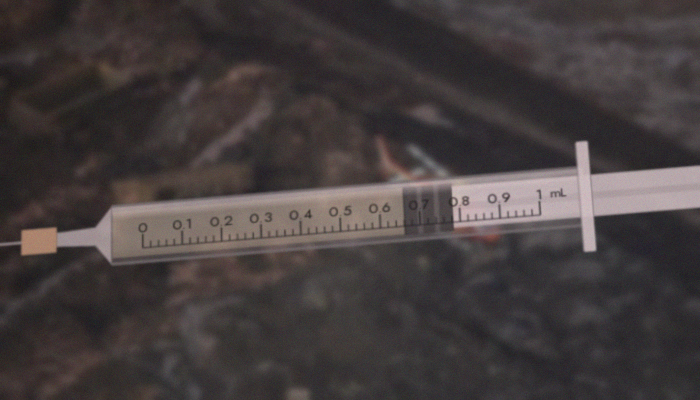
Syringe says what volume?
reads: 0.66 mL
